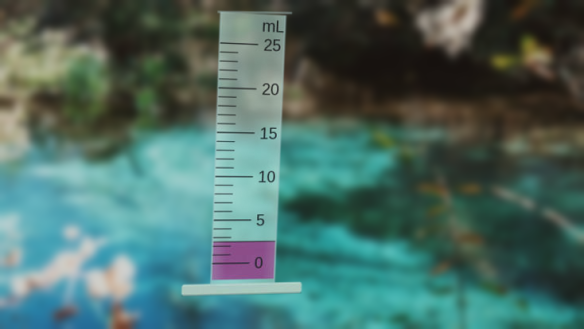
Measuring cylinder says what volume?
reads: 2.5 mL
